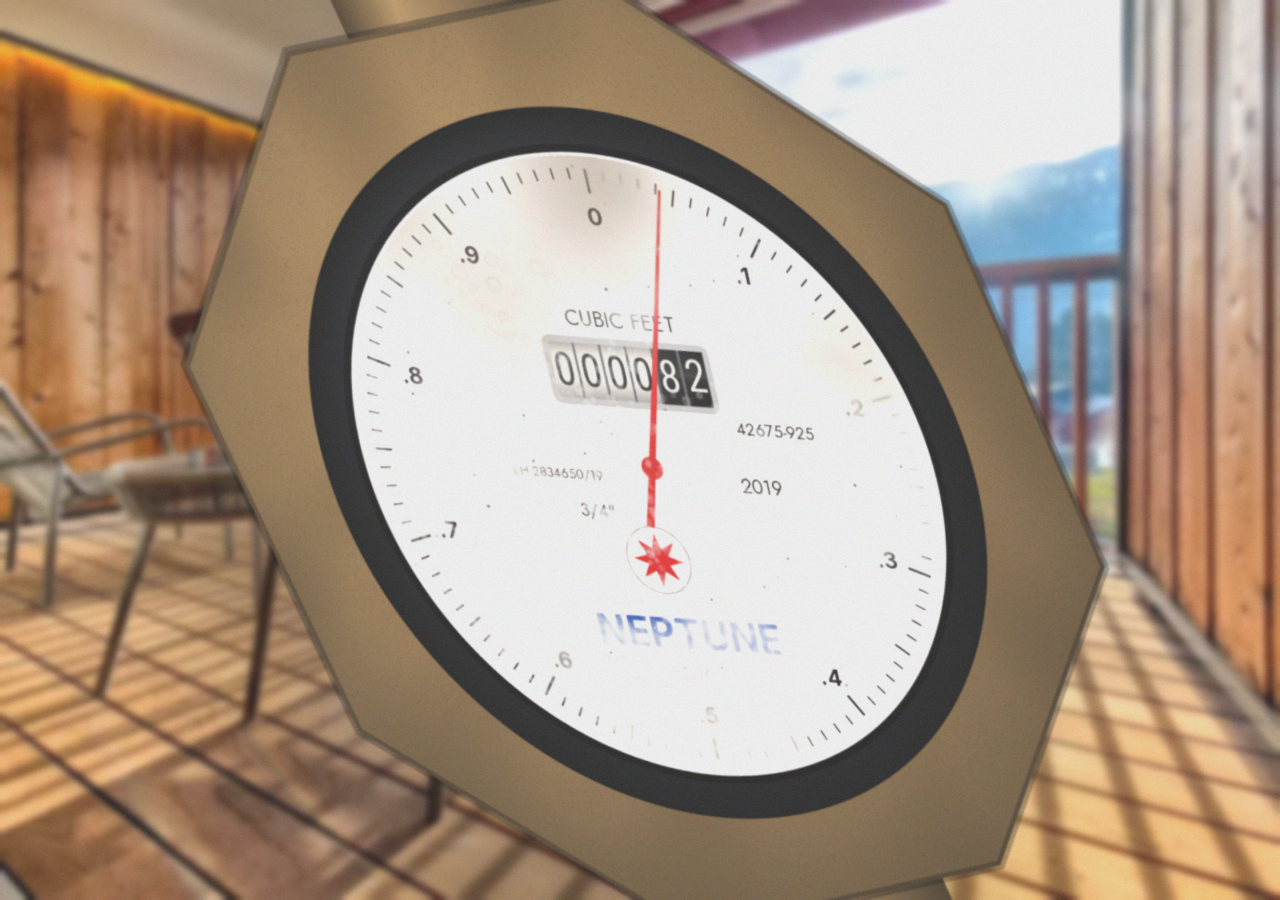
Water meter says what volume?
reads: 82.04 ft³
